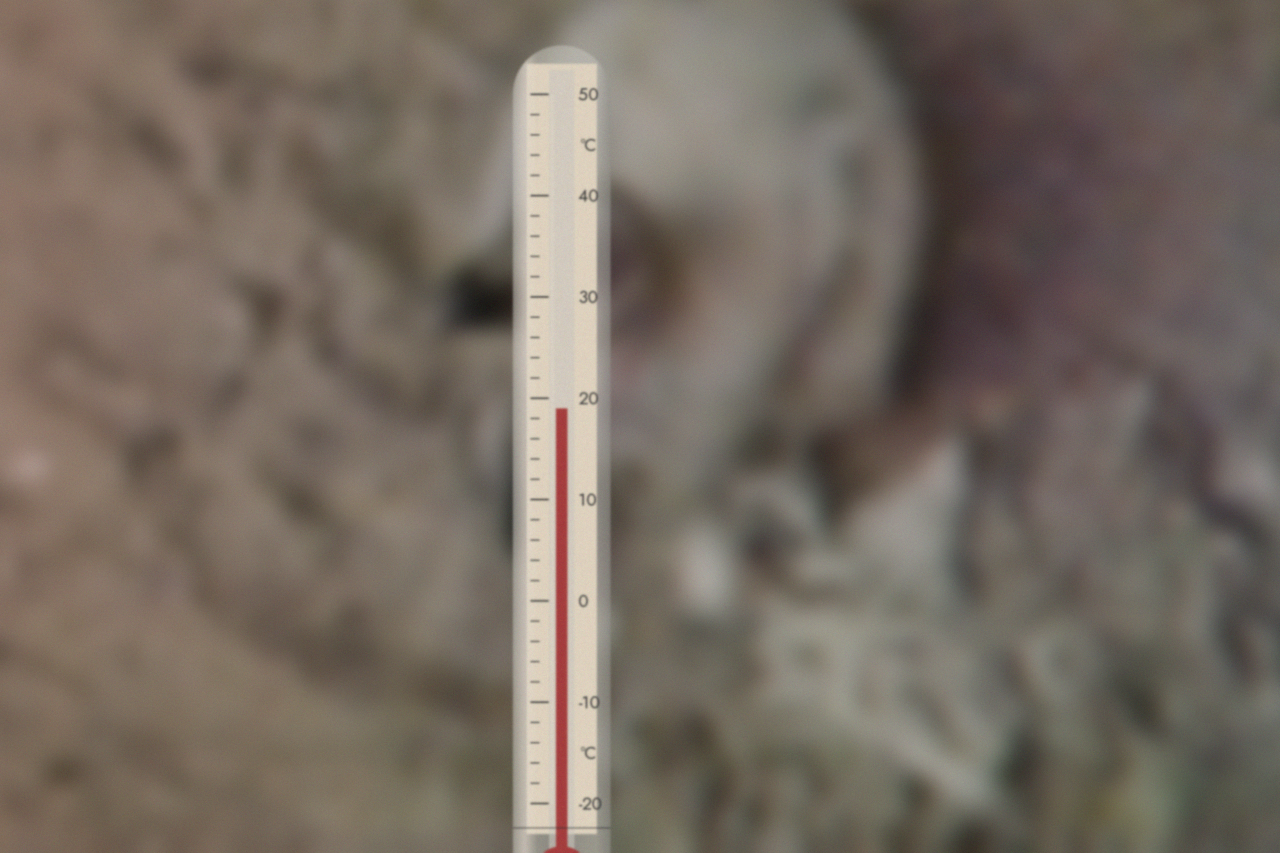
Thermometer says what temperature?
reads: 19 °C
